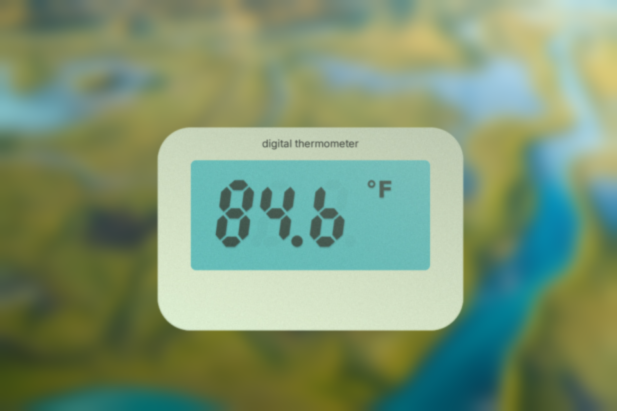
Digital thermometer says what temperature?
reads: 84.6 °F
